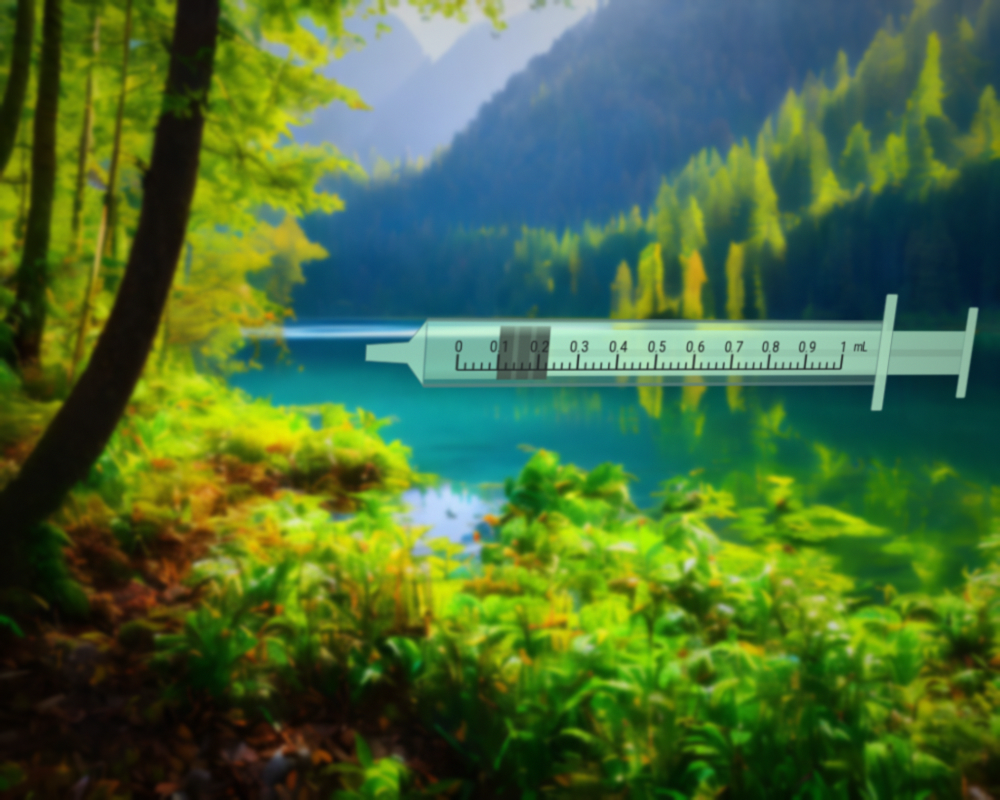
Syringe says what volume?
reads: 0.1 mL
